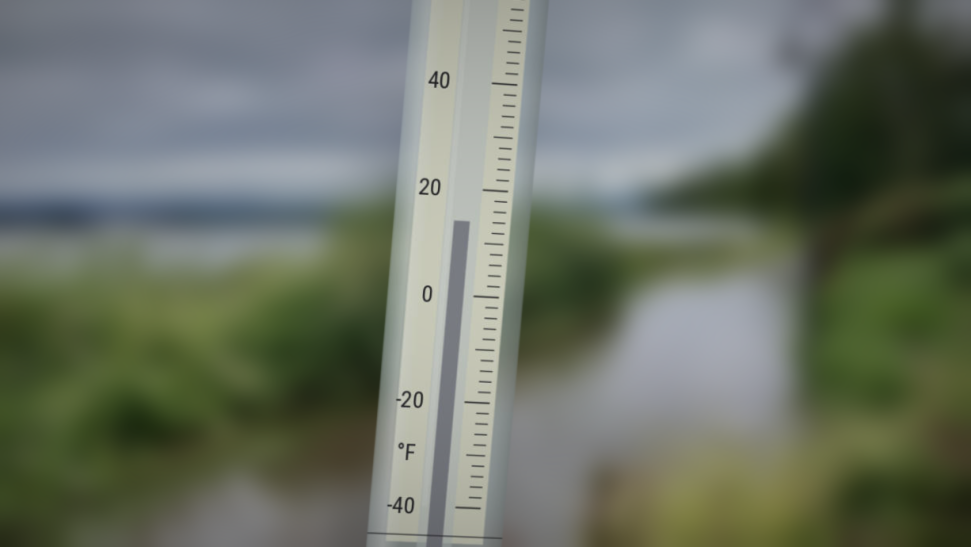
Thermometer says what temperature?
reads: 14 °F
